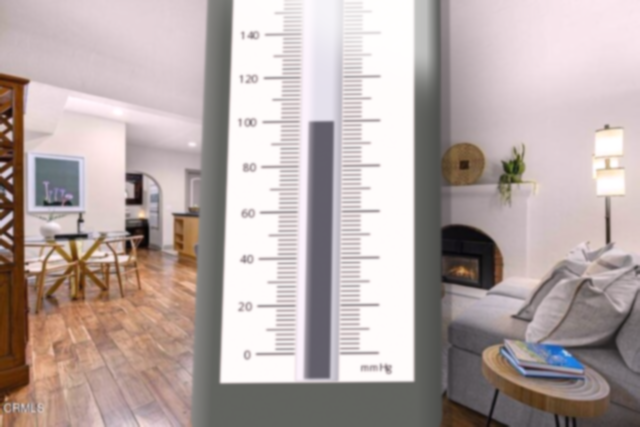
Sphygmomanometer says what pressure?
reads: 100 mmHg
